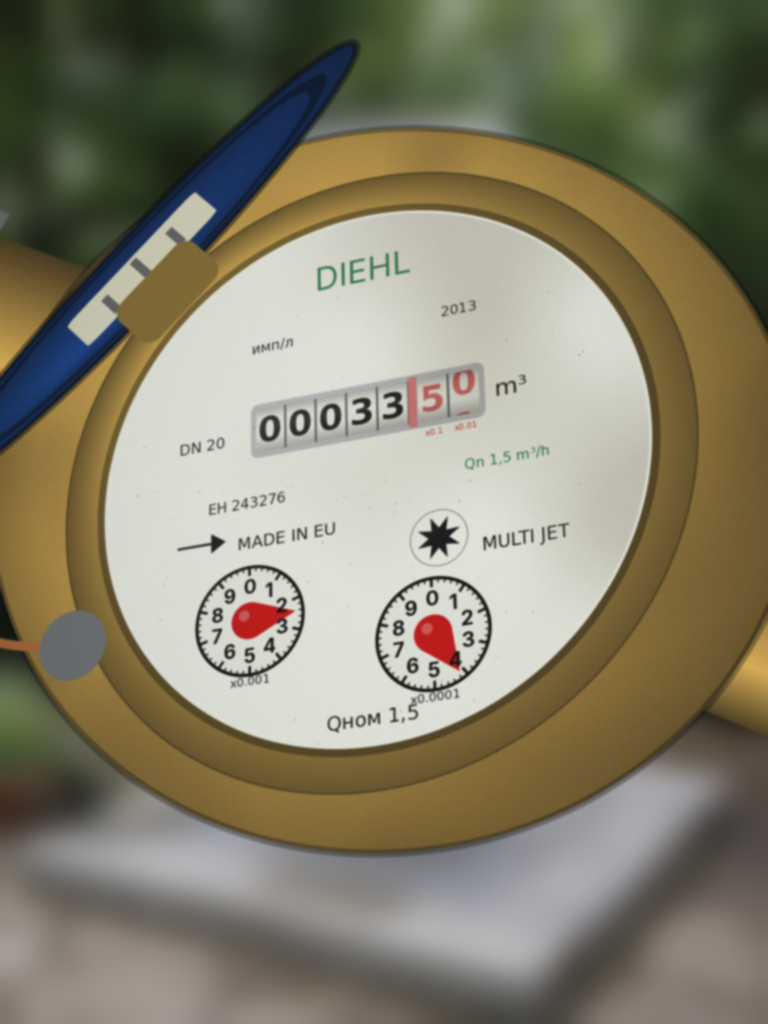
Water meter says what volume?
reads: 33.5024 m³
